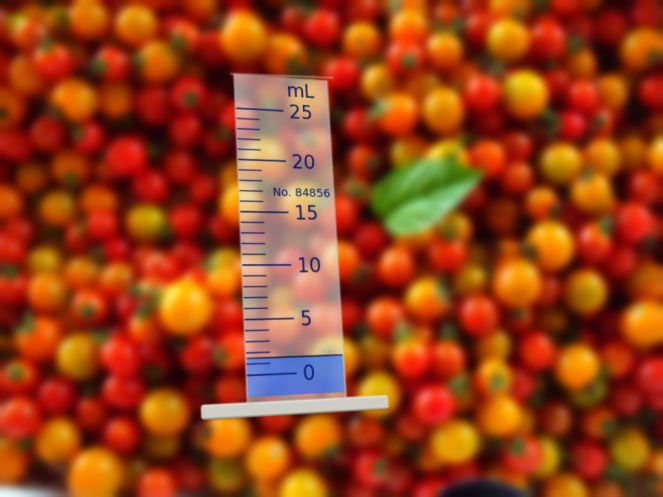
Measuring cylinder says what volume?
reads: 1.5 mL
